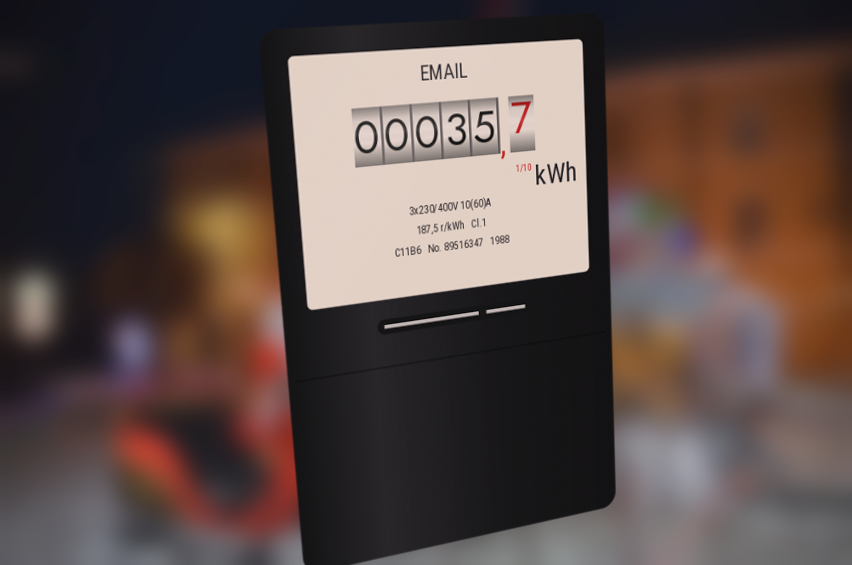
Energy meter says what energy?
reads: 35.7 kWh
